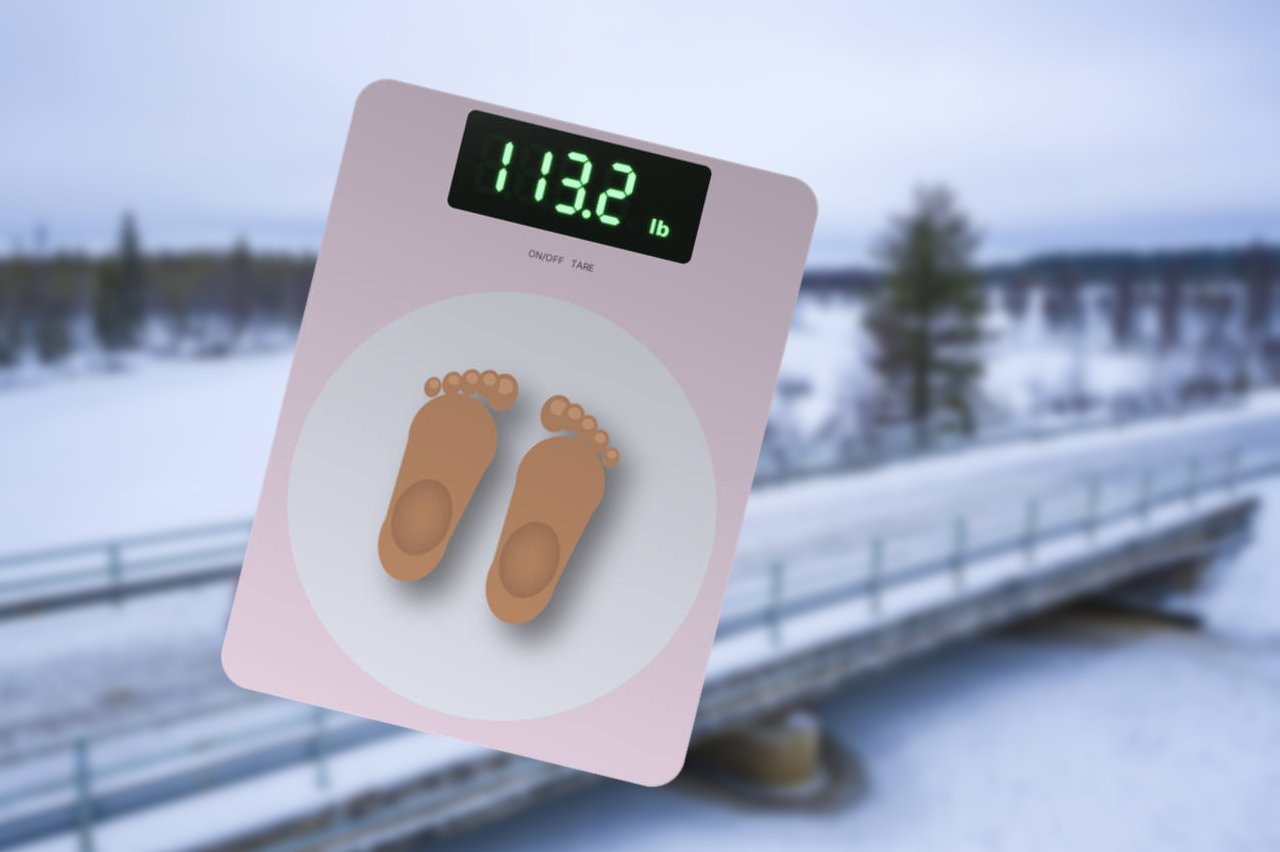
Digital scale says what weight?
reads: 113.2 lb
